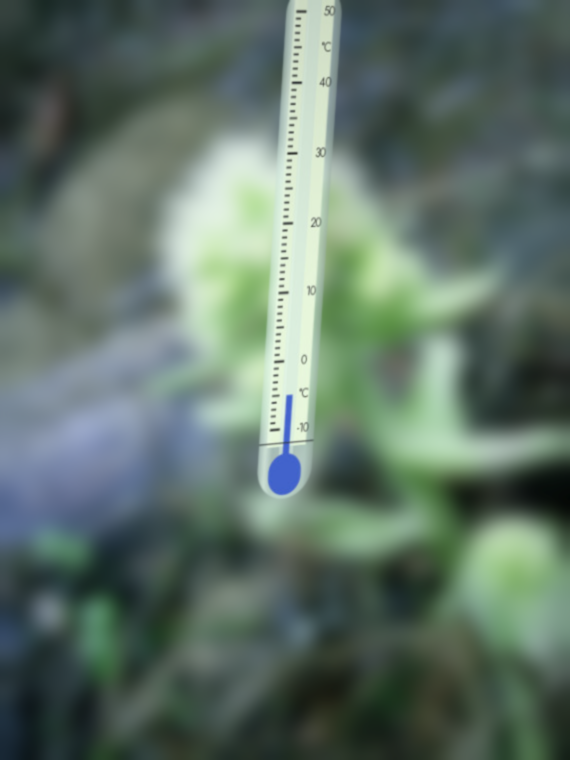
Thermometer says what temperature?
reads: -5 °C
